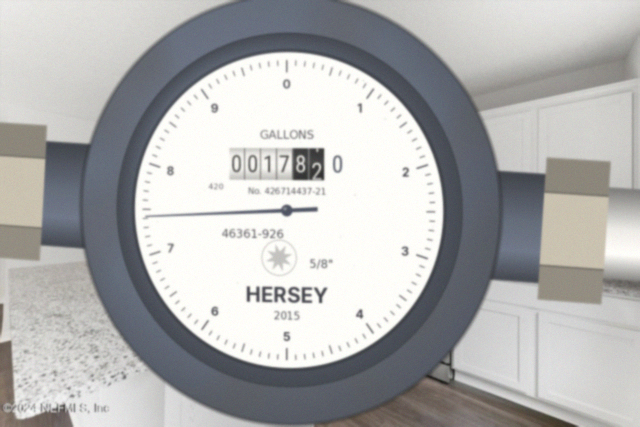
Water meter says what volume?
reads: 17817.4 gal
